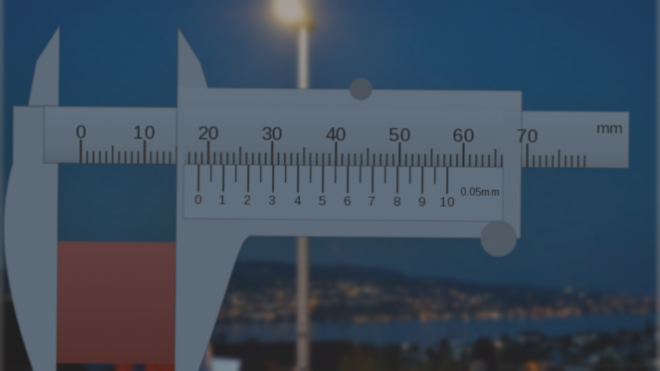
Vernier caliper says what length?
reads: 18.5 mm
